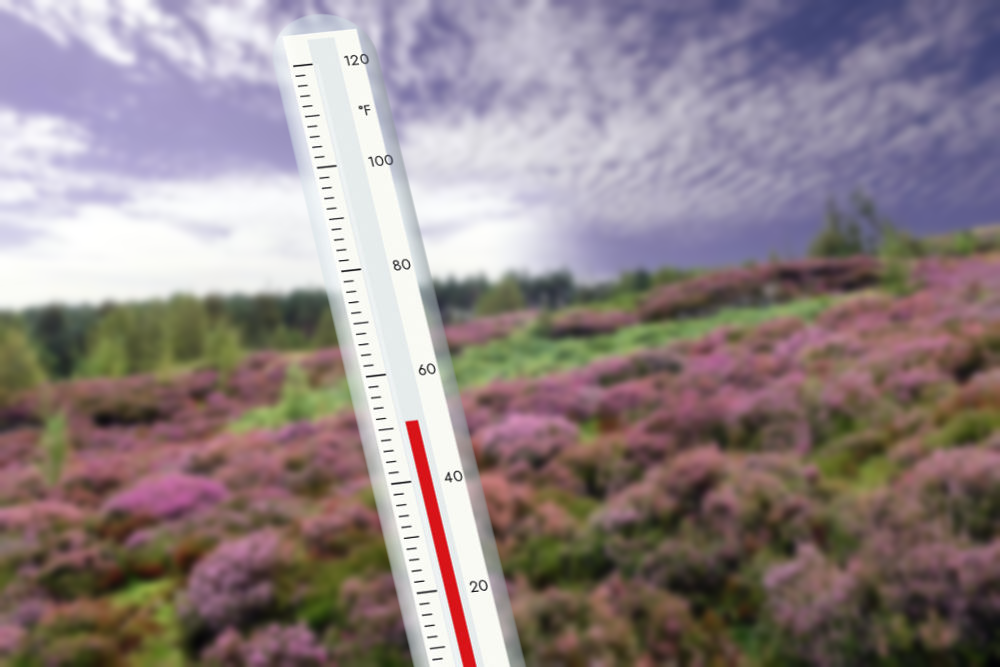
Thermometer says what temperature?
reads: 51 °F
